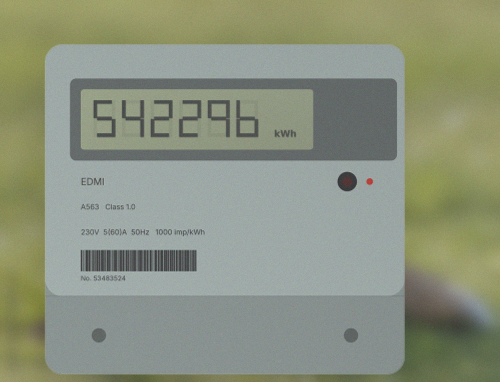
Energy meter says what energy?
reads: 542296 kWh
